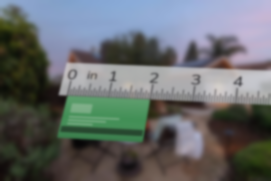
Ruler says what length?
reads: 2 in
